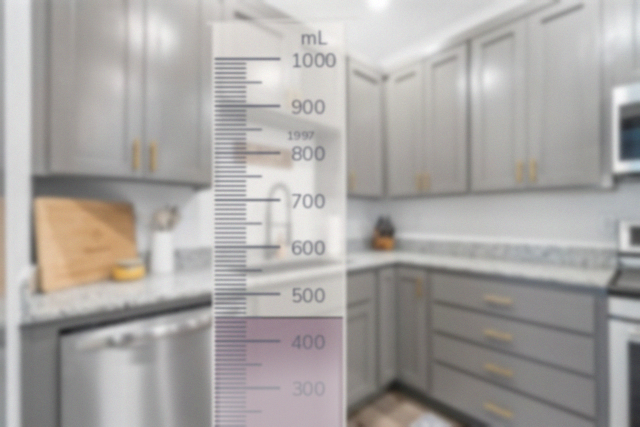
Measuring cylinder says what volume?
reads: 450 mL
